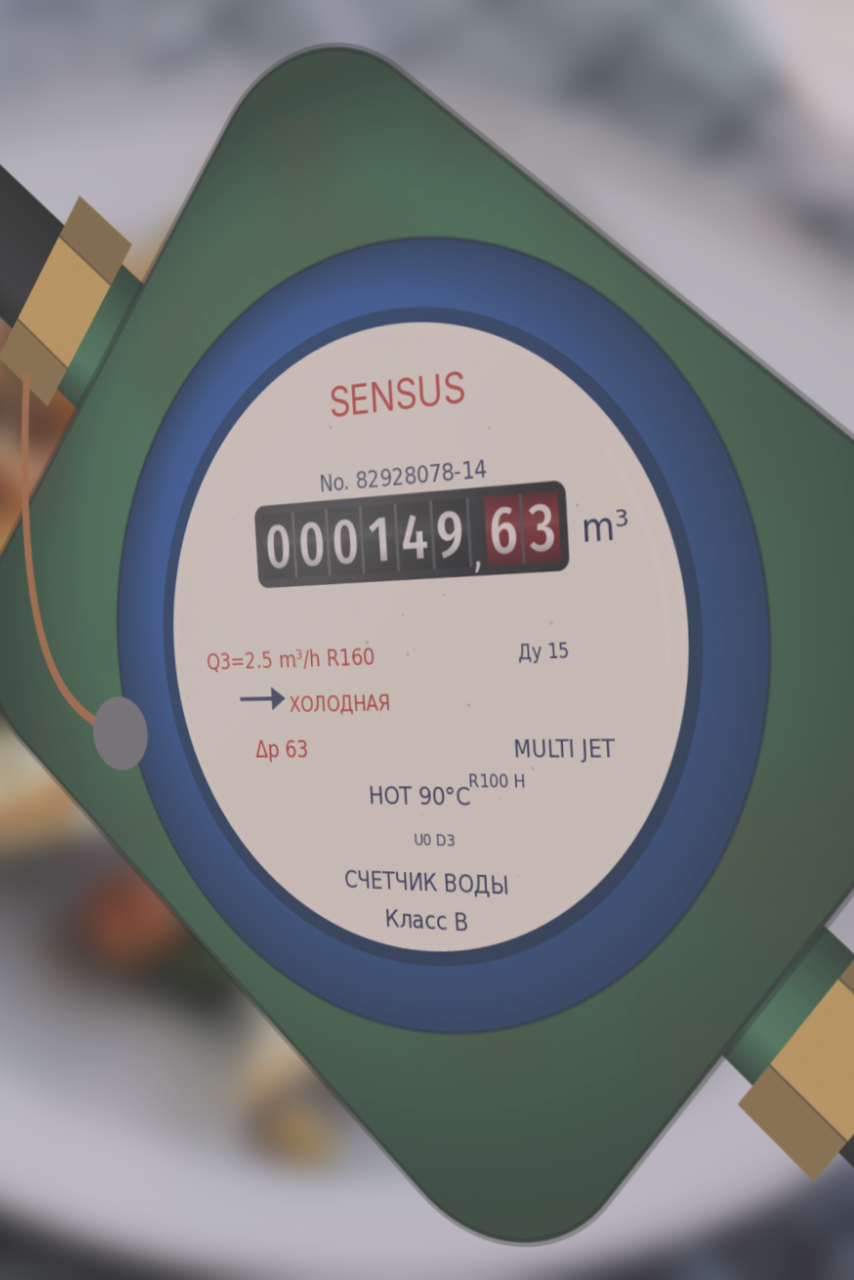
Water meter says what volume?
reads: 149.63 m³
